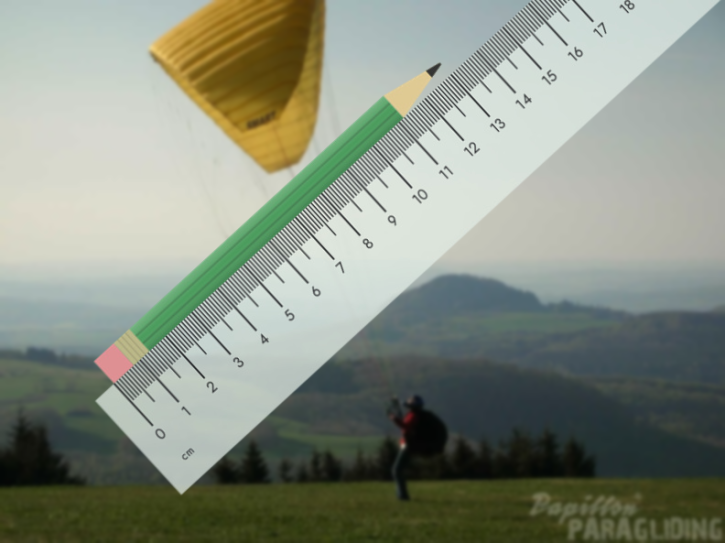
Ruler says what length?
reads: 13 cm
